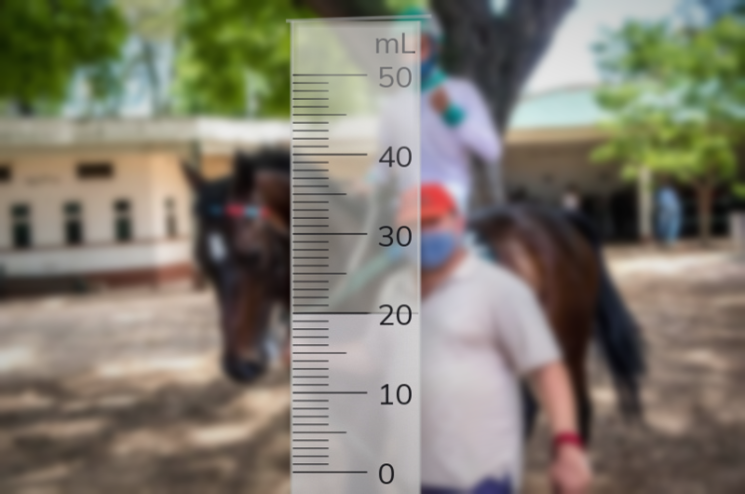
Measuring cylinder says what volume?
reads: 20 mL
